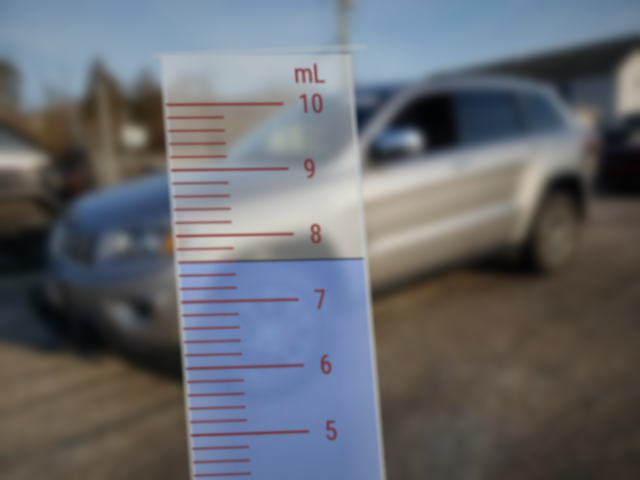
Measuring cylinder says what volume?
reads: 7.6 mL
